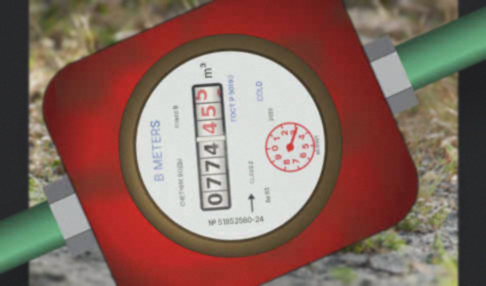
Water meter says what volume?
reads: 774.4553 m³
